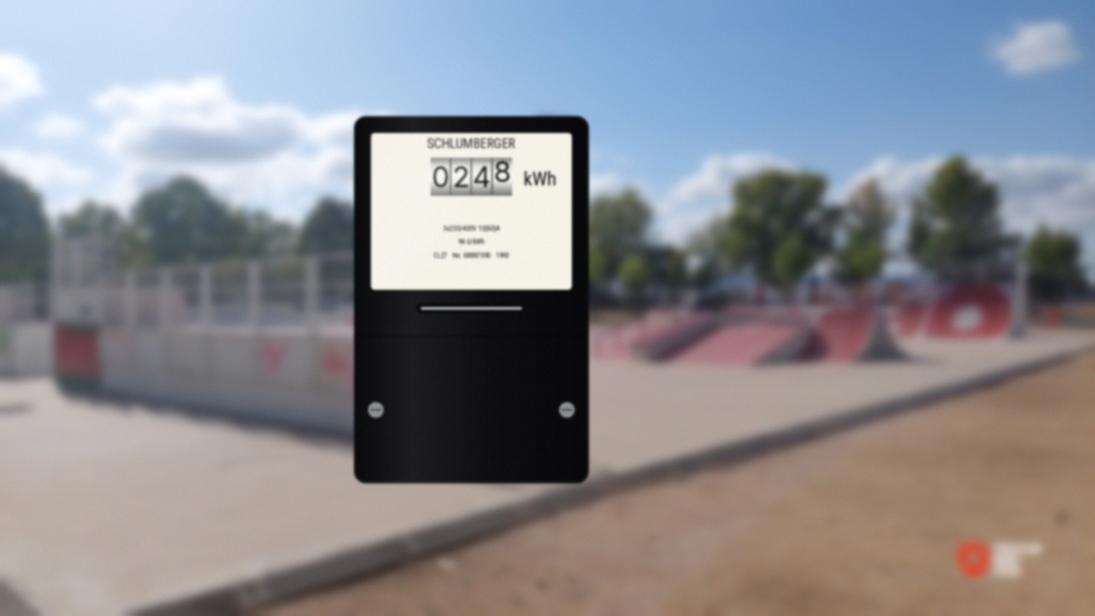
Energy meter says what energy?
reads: 248 kWh
